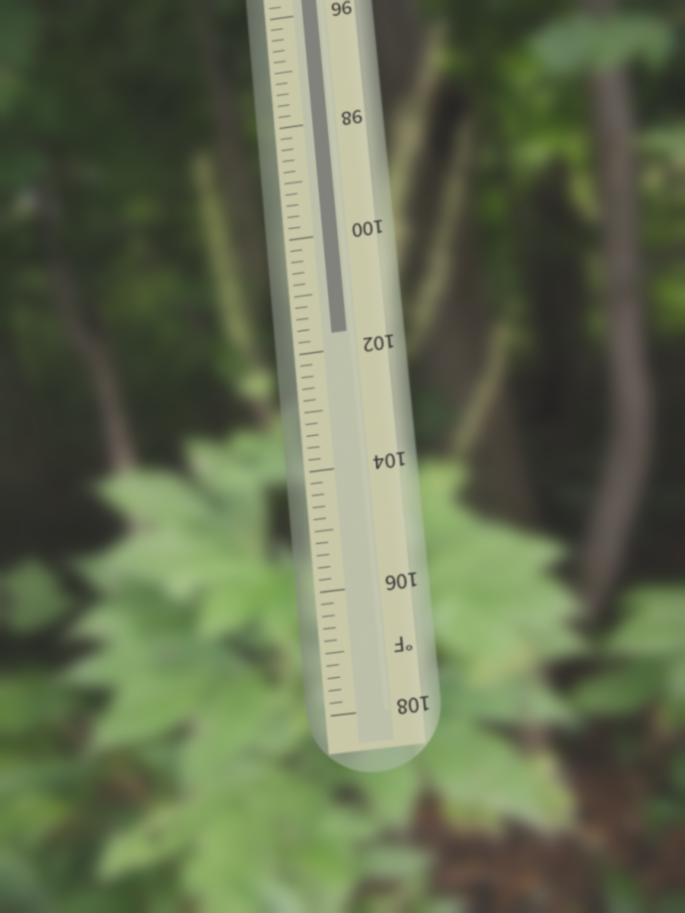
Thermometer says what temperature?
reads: 101.7 °F
